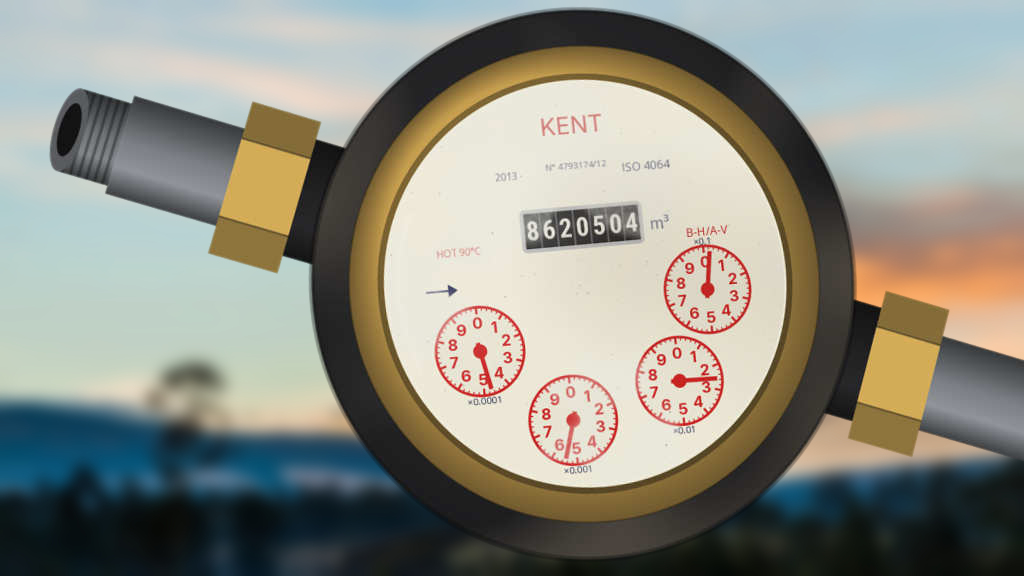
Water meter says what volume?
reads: 8620504.0254 m³
